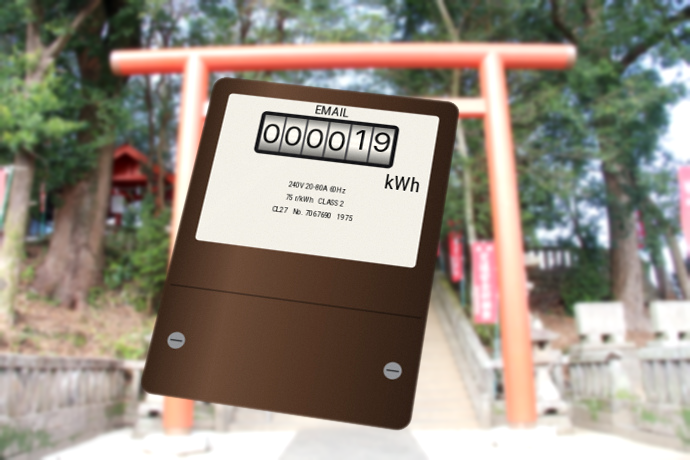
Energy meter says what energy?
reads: 19 kWh
